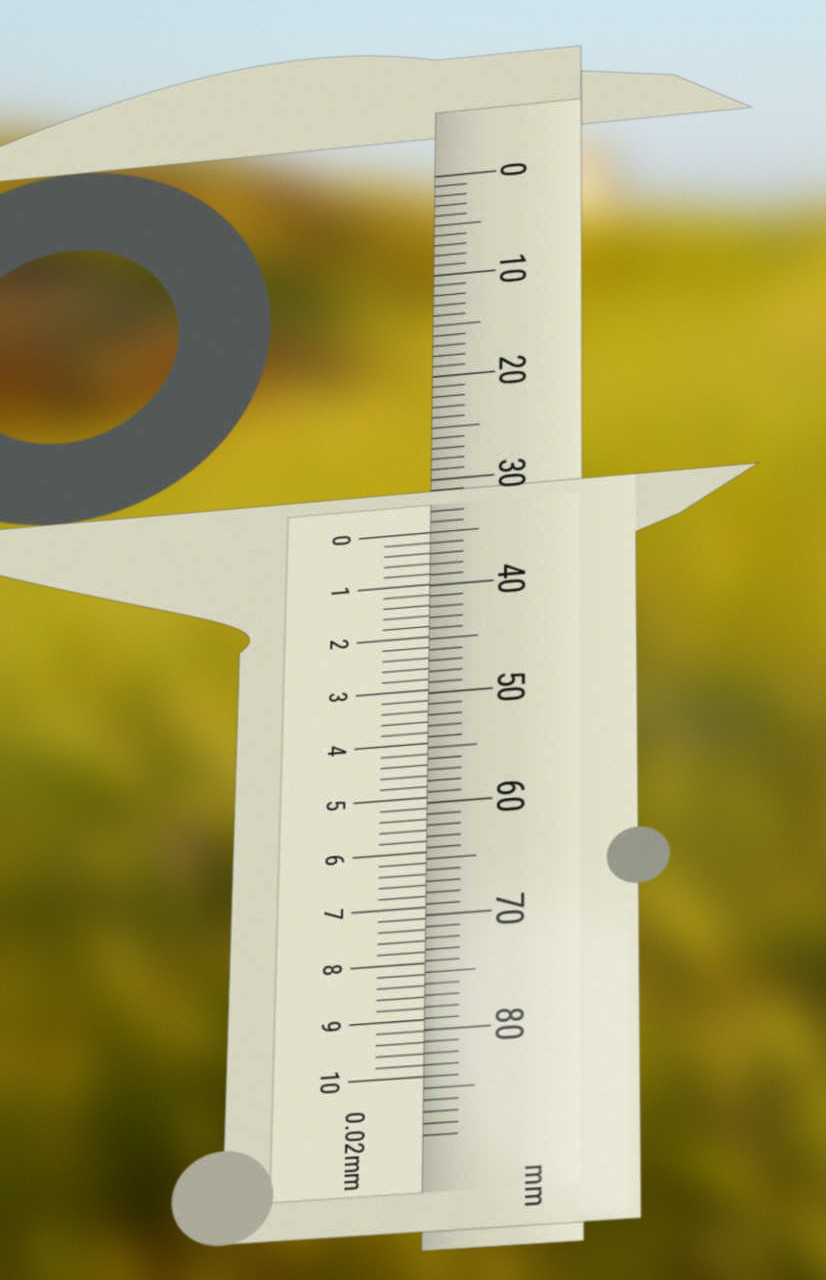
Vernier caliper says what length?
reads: 35.0 mm
